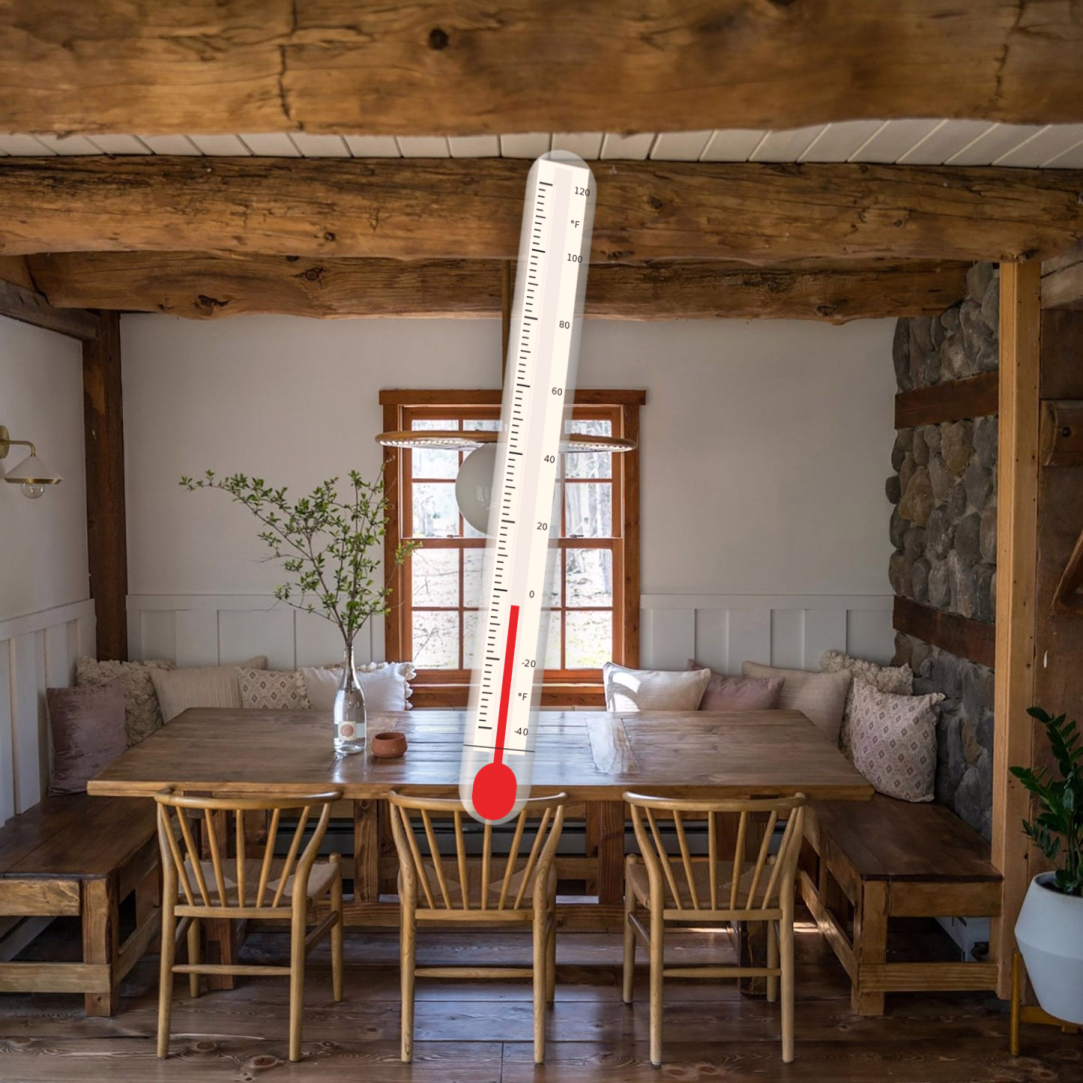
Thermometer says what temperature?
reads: -4 °F
